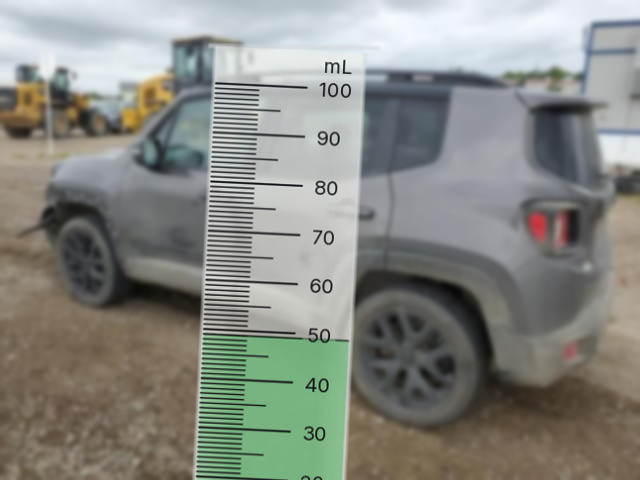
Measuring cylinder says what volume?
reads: 49 mL
